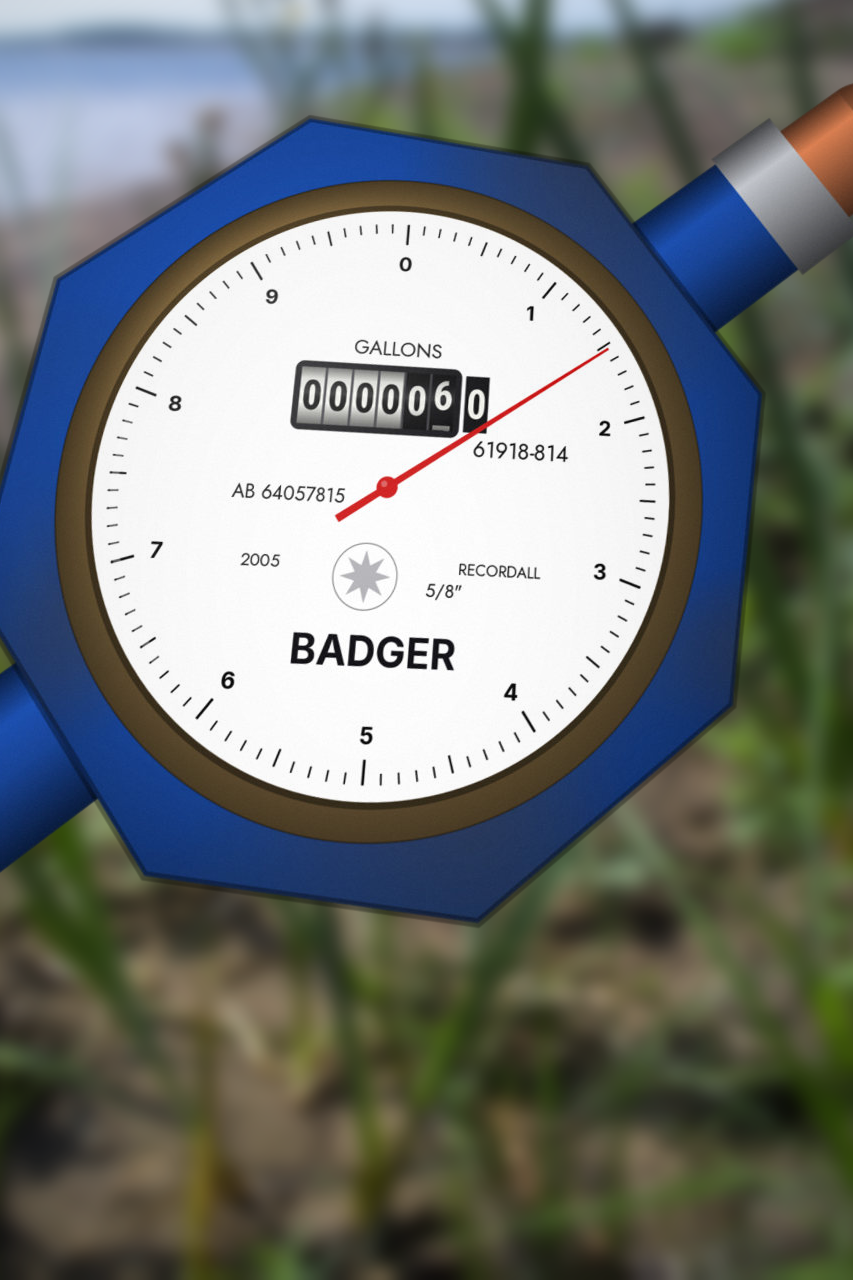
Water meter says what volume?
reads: 61.5 gal
